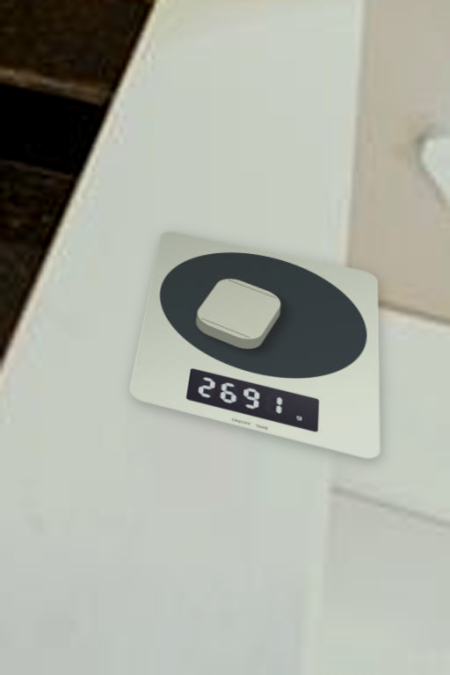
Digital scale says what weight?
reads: 2691 g
